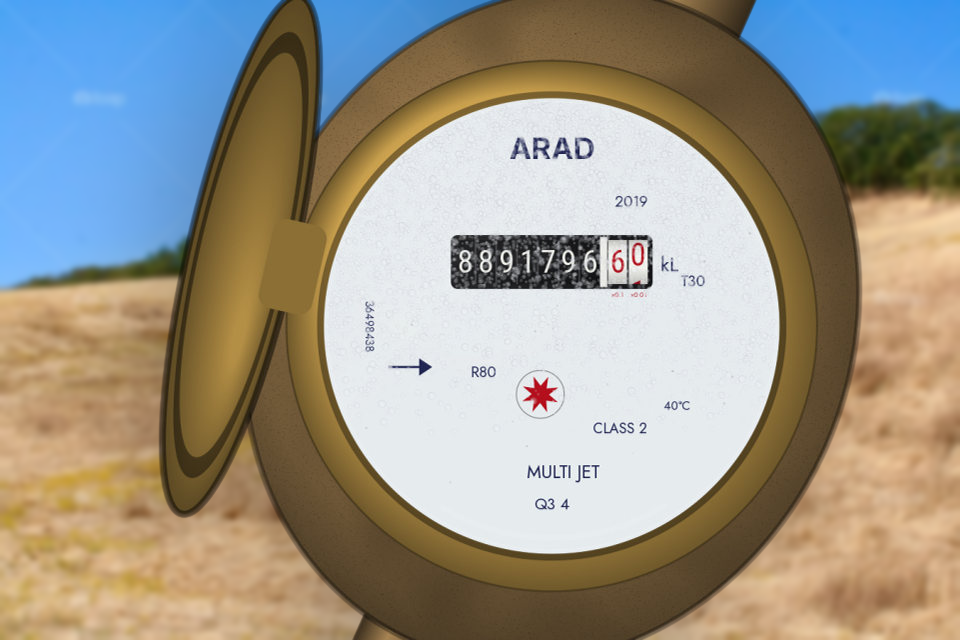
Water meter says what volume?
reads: 8891796.60 kL
